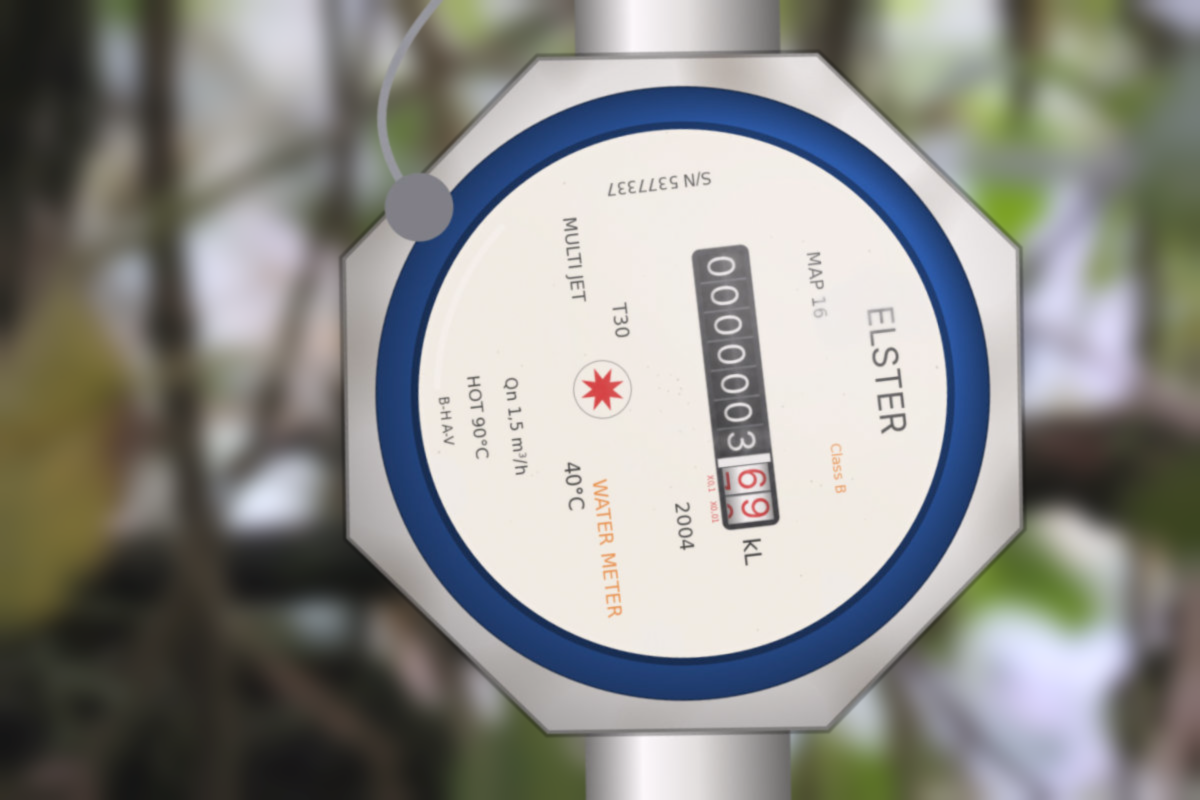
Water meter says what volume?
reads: 3.69 kL
